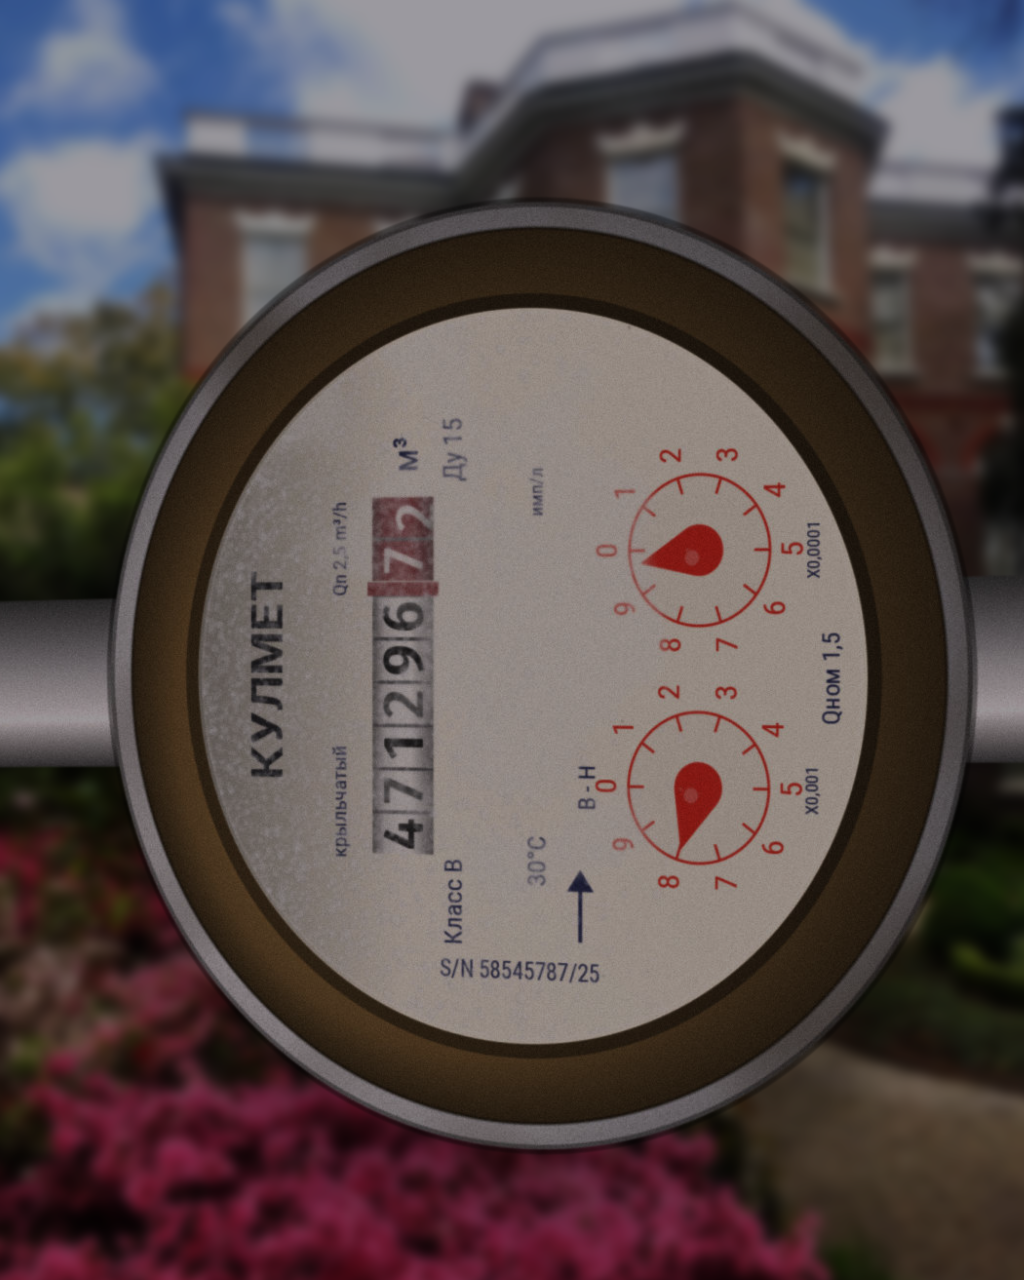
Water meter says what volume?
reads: 471296.7179 m³
